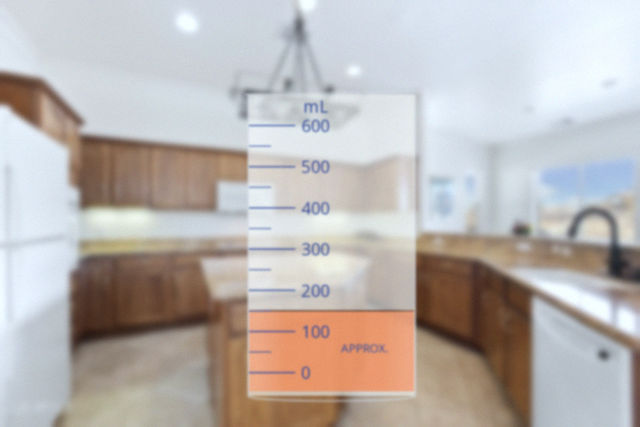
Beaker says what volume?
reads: 150 mL
